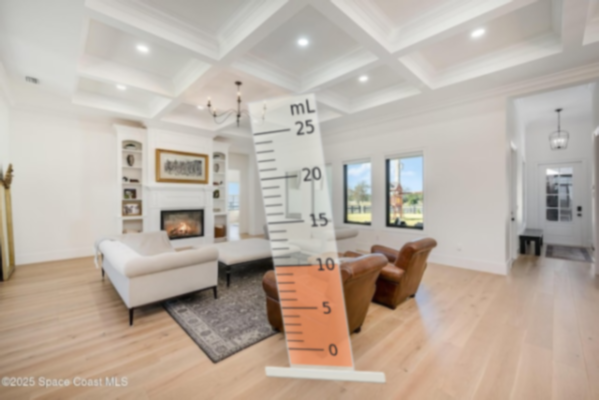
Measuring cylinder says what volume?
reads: 10 mL
